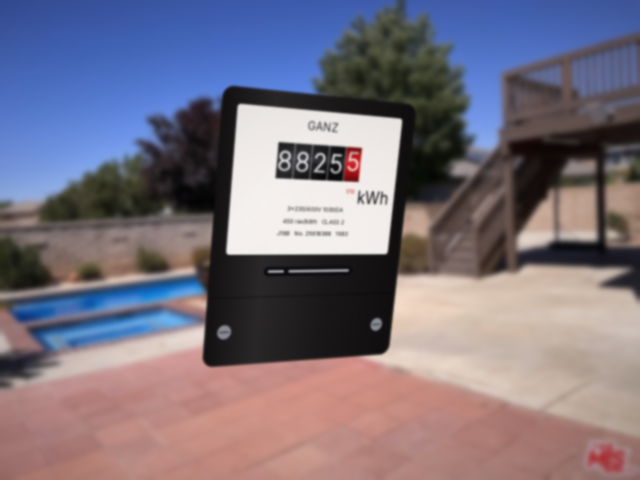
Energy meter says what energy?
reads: 8825.5 kWh
